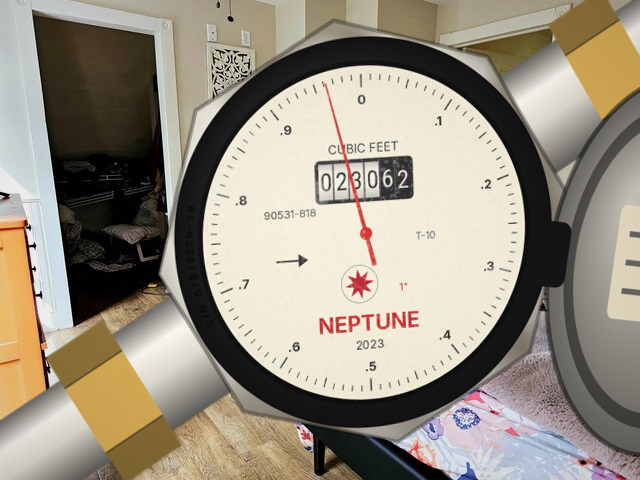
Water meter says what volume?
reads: 23061.96 ft³
